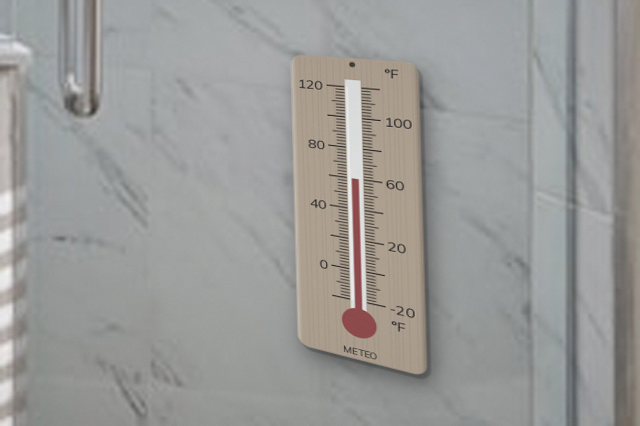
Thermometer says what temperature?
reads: 60 °F
